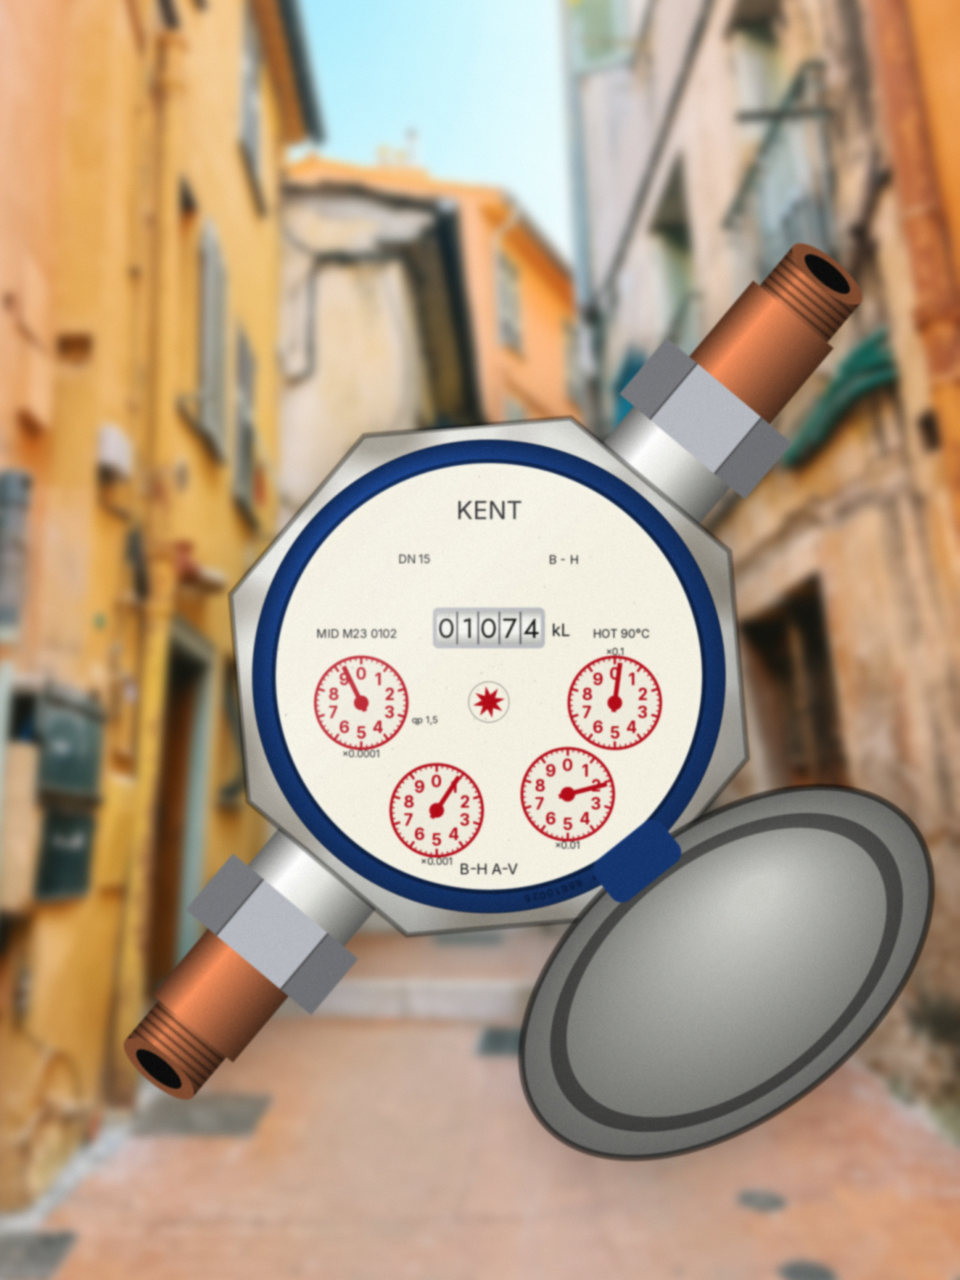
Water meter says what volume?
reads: 1074.0209 kL
